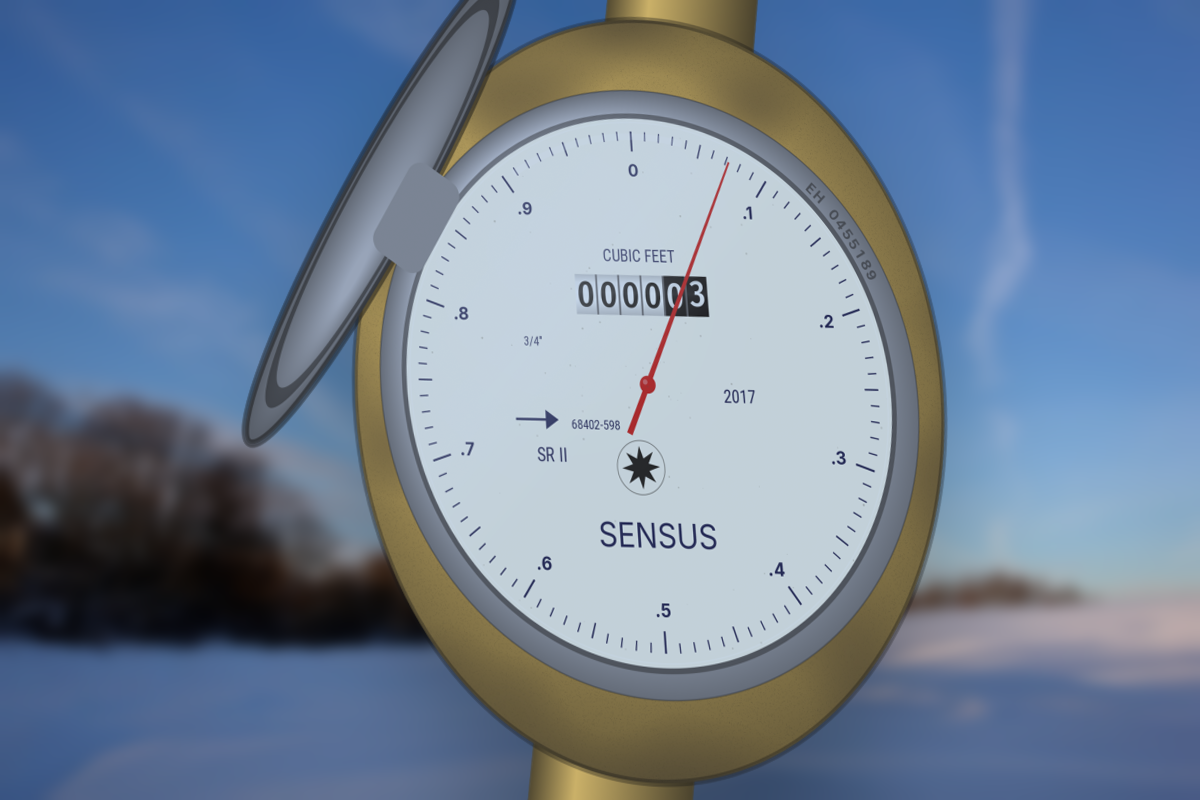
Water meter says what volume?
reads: 3.07 ft³
